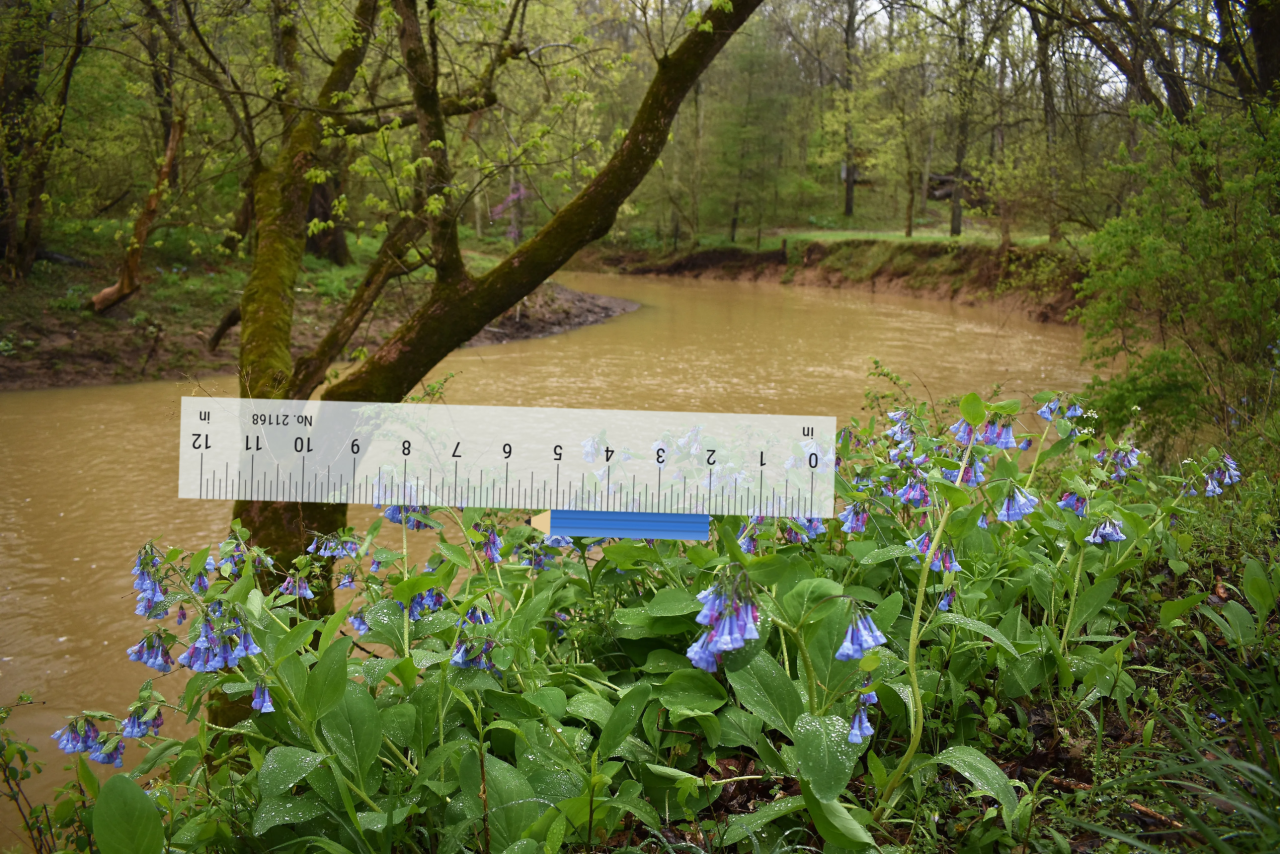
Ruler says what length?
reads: 3.625 in
